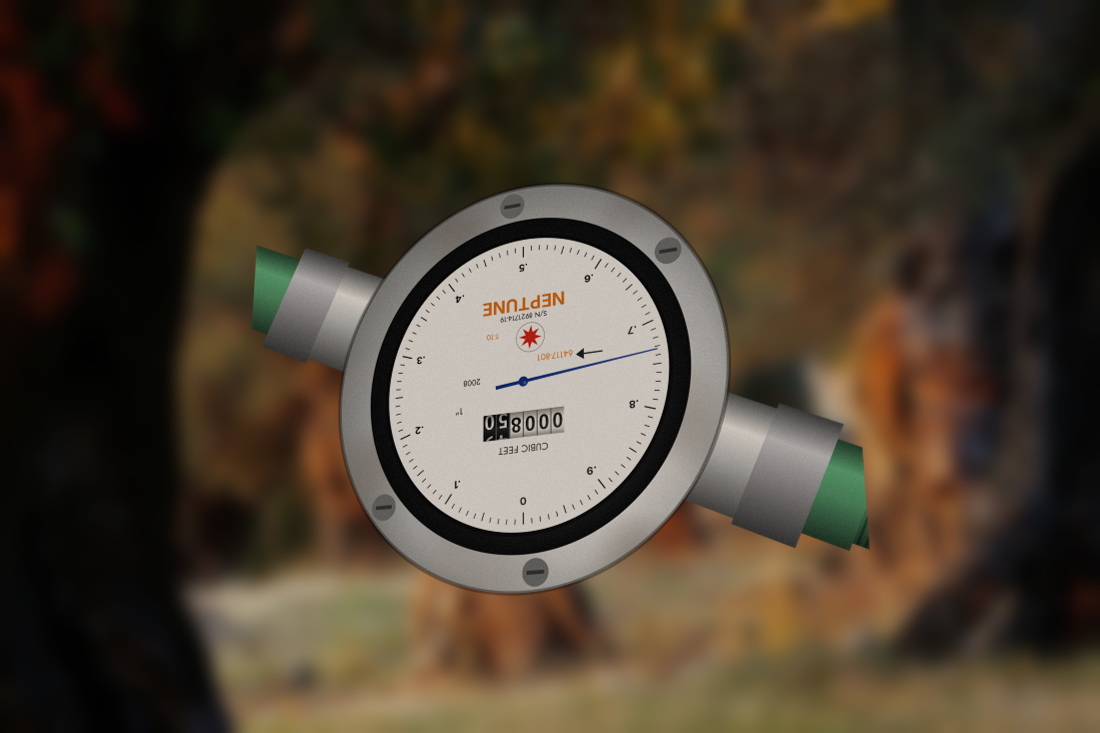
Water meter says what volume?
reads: 849.73 ft³
